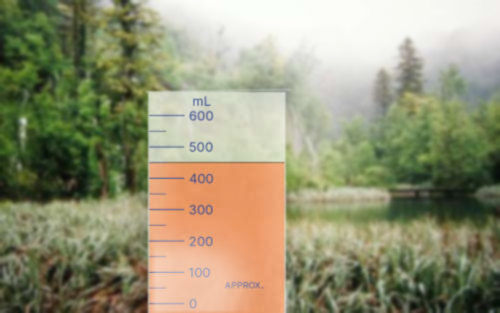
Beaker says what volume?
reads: 450 mL
